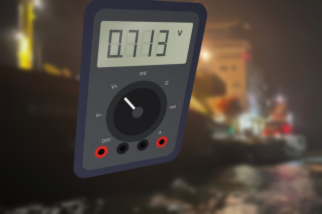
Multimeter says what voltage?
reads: 0.713 V
